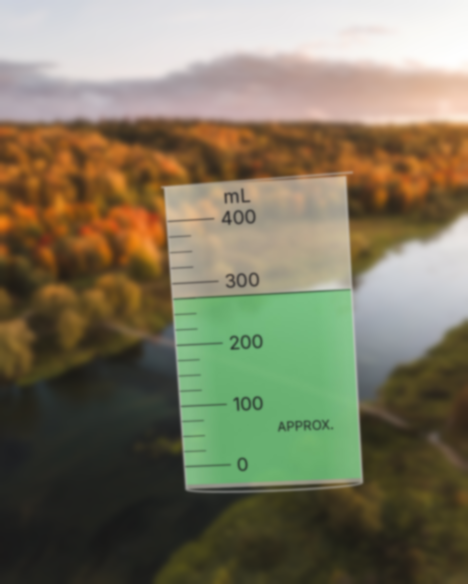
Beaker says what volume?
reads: 275 mL
